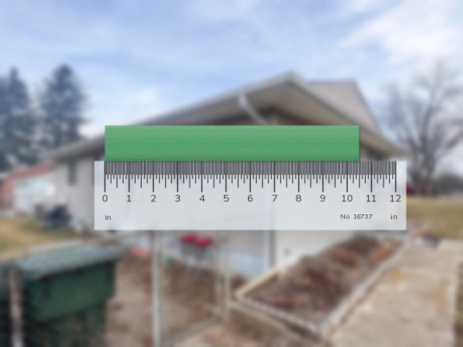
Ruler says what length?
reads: 10.5 in
